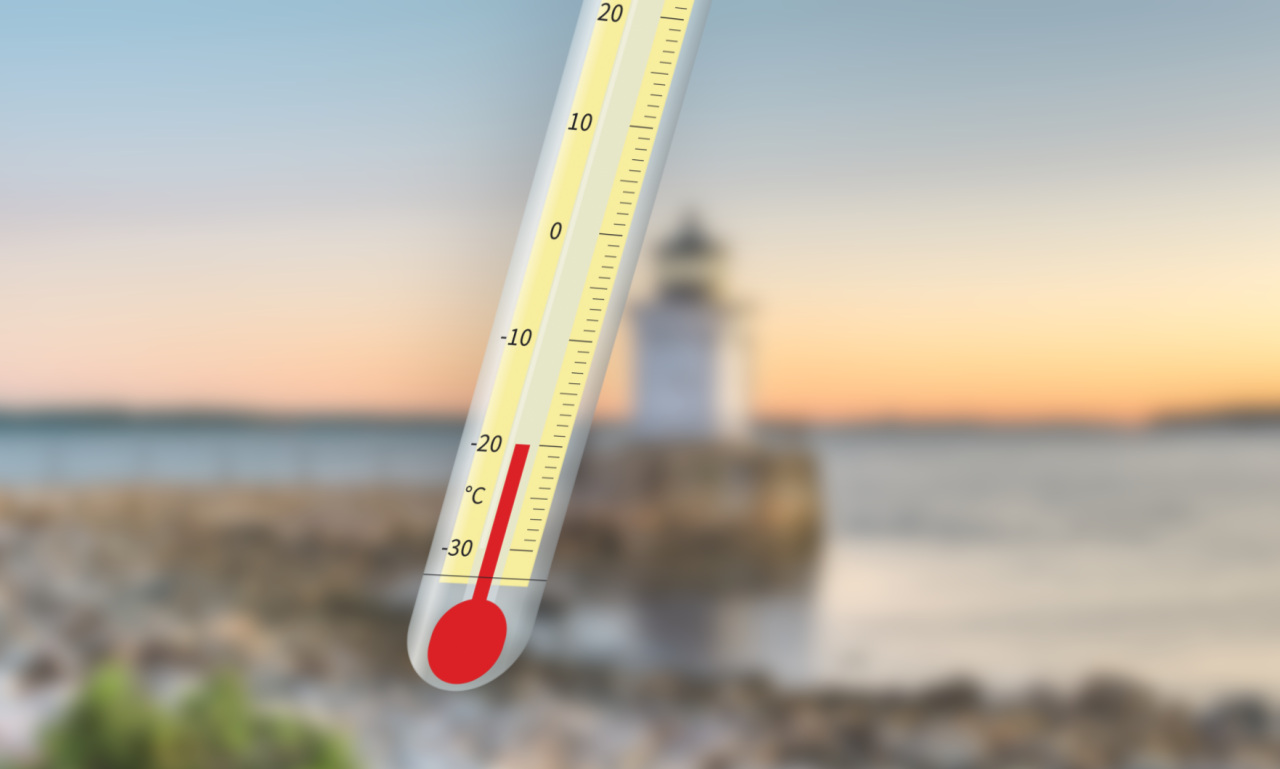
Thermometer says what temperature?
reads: -20 °C
